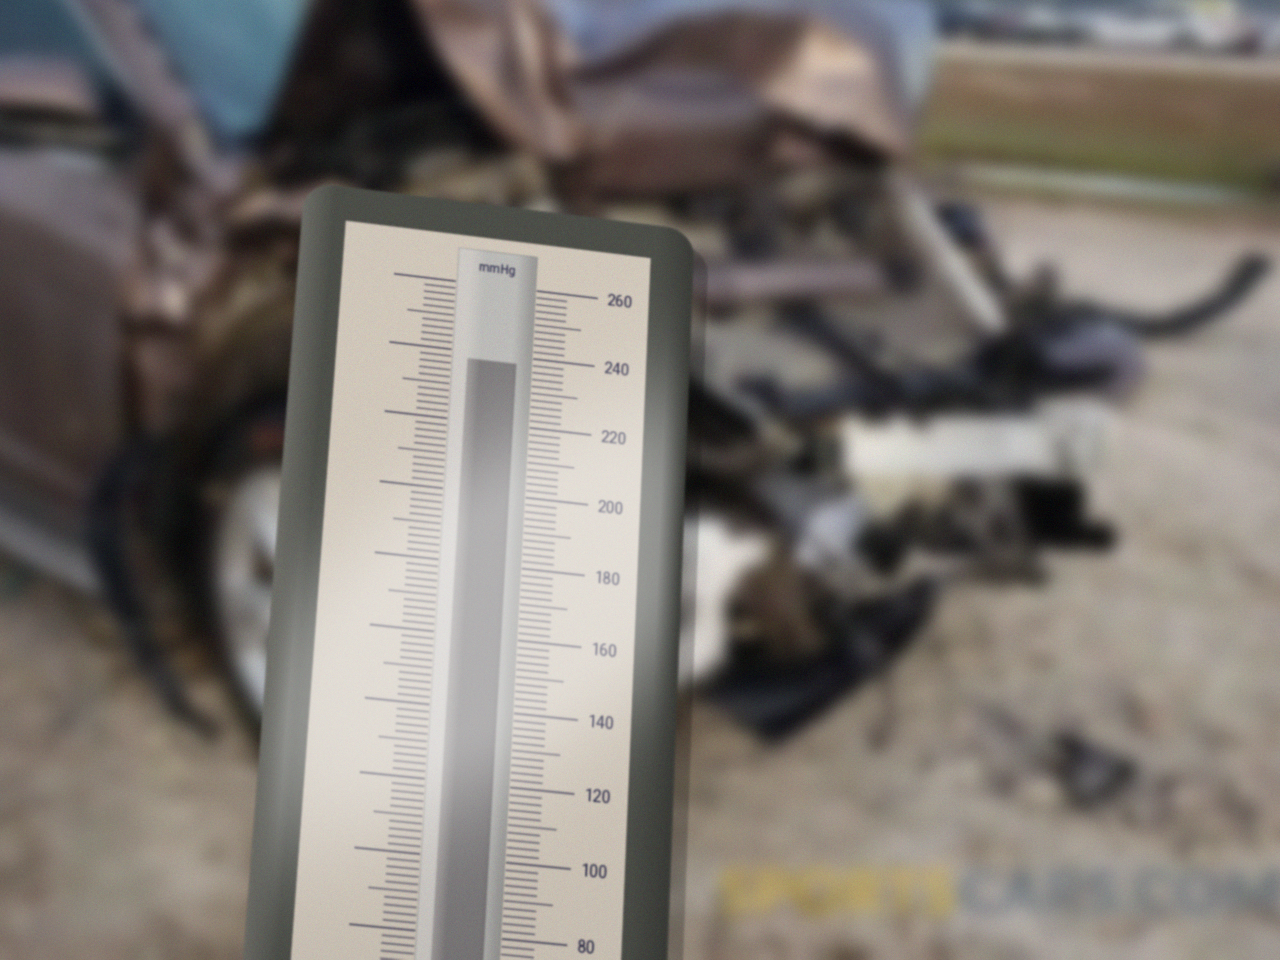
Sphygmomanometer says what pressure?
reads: 238 mmHg
